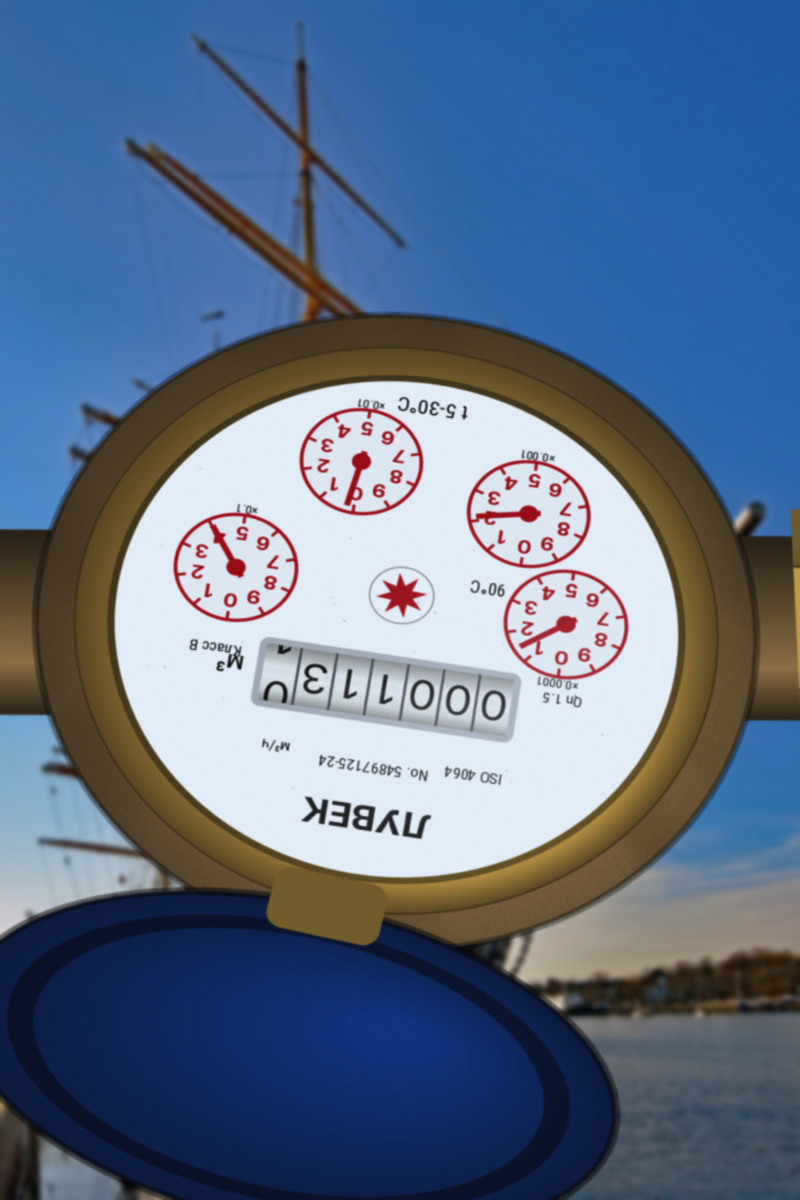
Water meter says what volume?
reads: 1130.4021 m³
